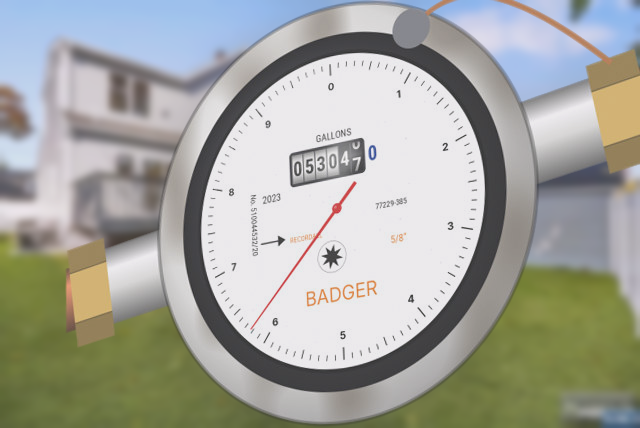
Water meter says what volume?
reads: 530466.2 gal
